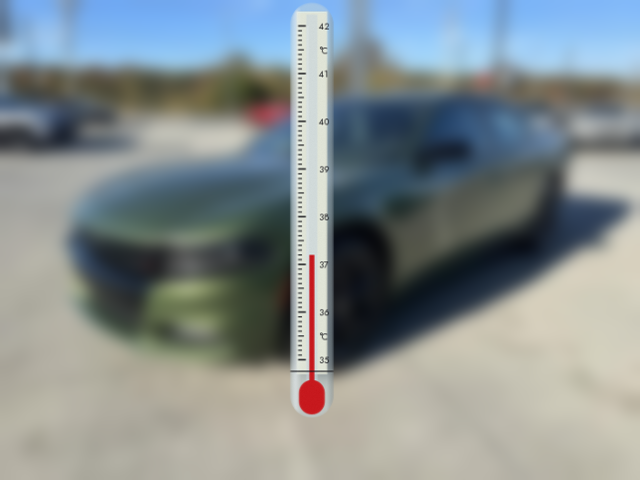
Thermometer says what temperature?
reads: 37.2 °C
